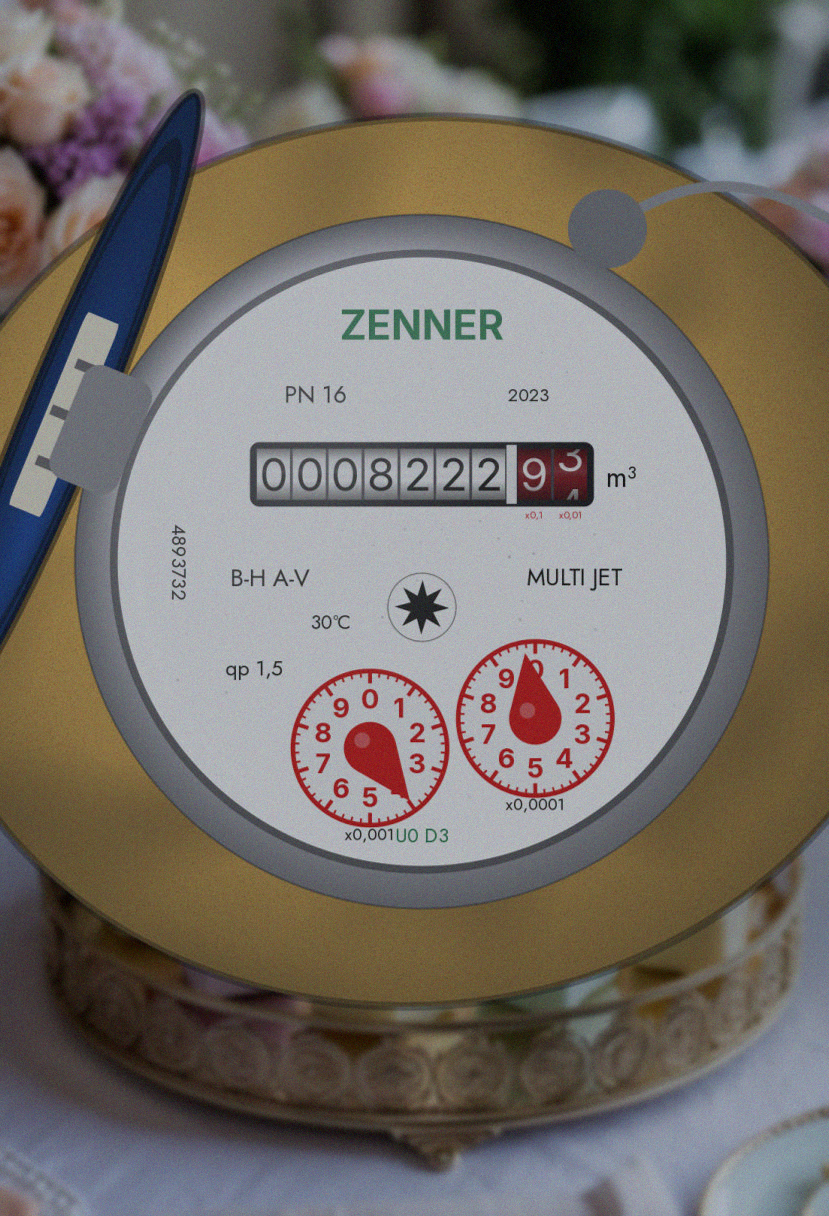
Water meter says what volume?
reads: 8222.9339 m³
